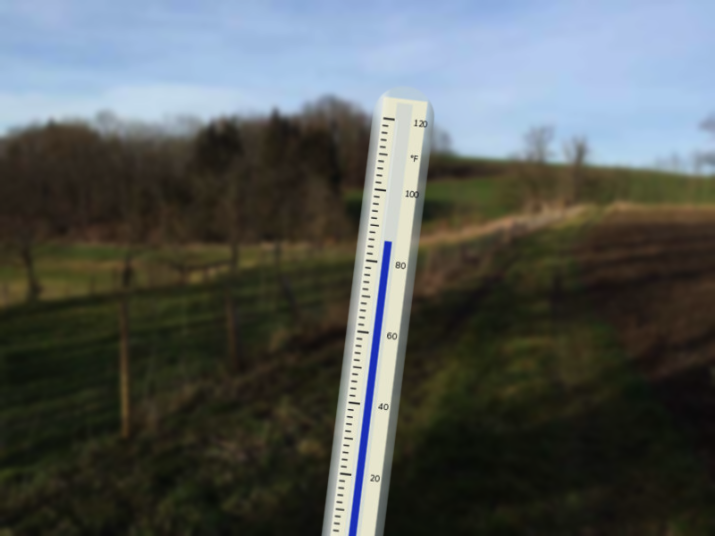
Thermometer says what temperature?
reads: 86 °F
